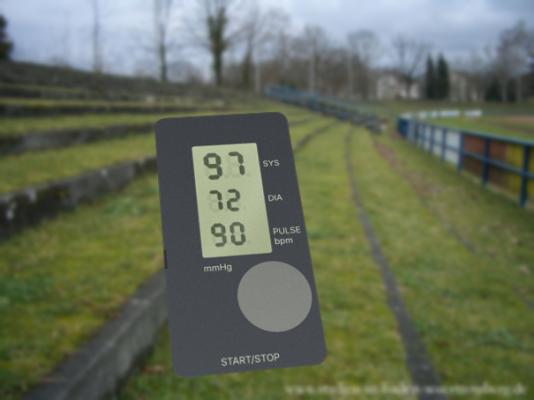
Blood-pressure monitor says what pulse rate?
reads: 90 bpm
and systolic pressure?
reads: 97 mmHg
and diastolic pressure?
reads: 72 mmHg
